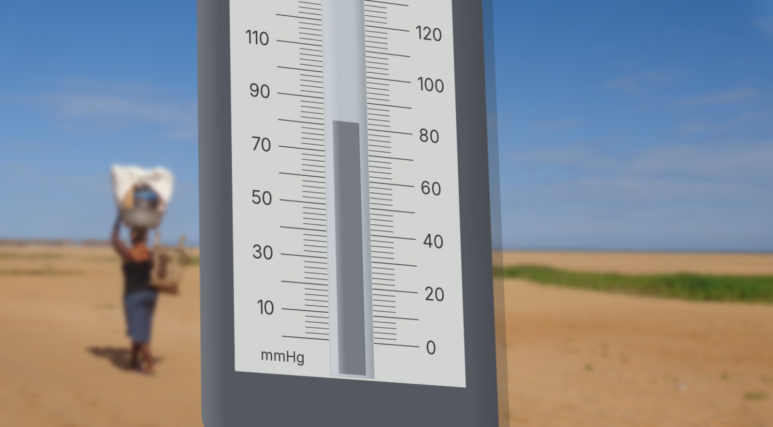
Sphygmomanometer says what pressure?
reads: 82 mmHg
